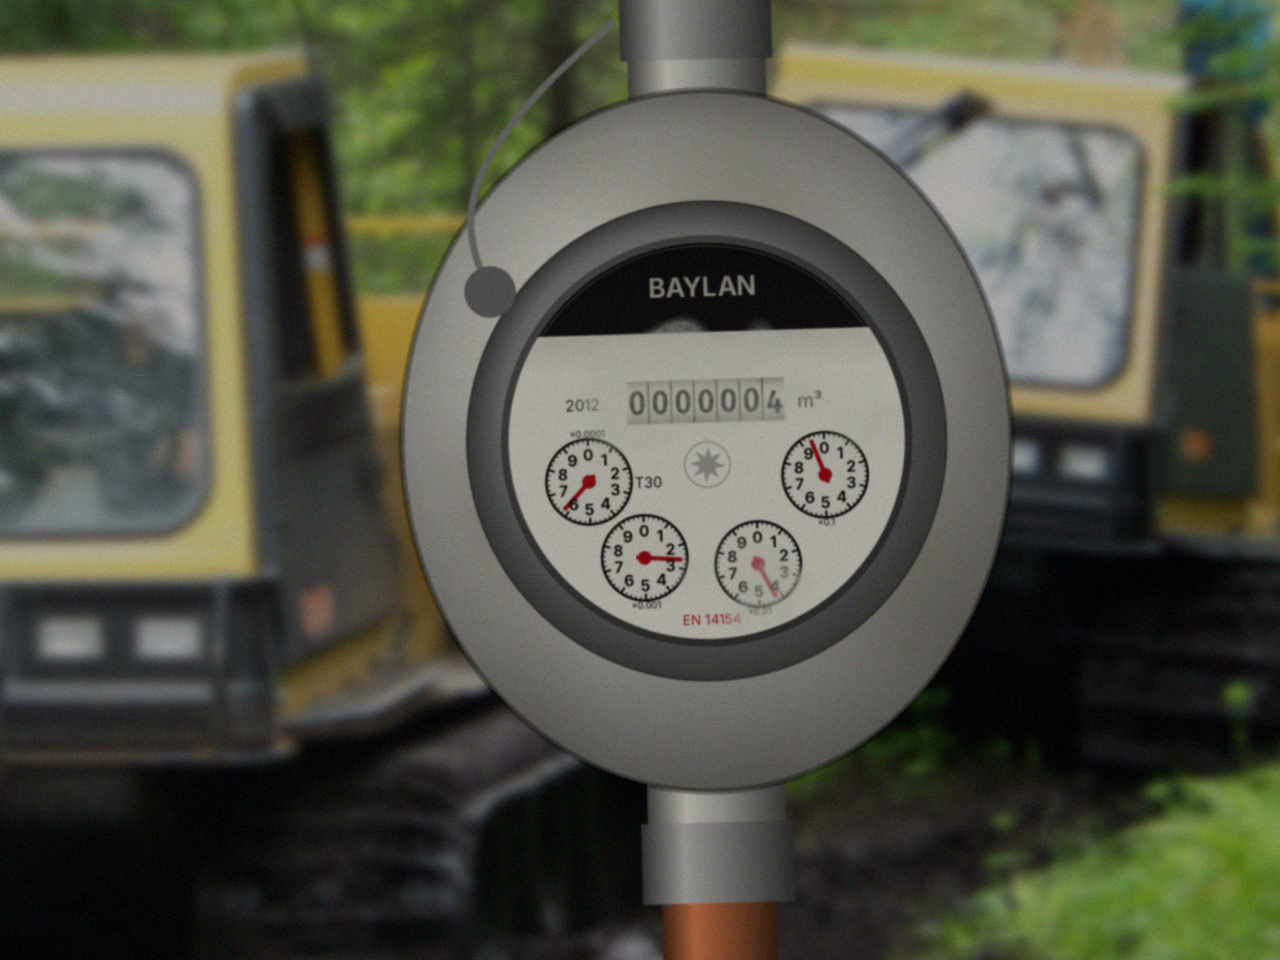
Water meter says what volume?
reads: 3.9426 m³
